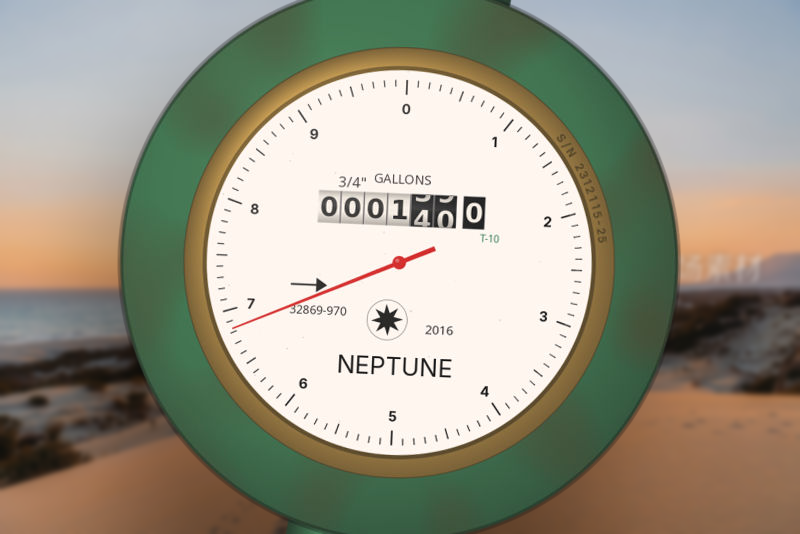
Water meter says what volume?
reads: 1396.8 gal
